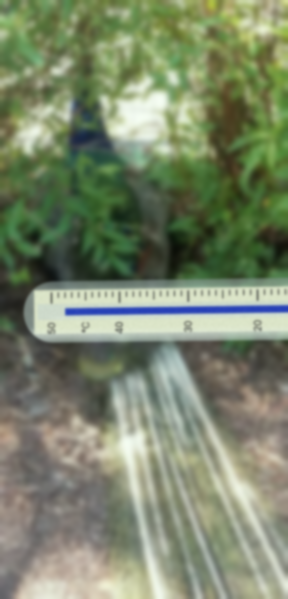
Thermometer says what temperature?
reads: 48 °C
